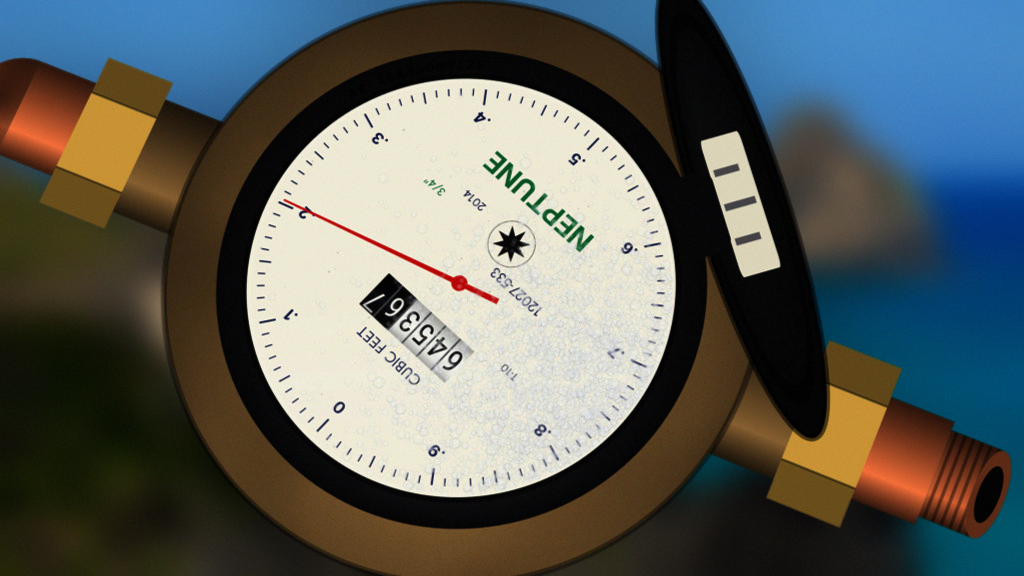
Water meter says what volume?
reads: 645367.20 ft³
